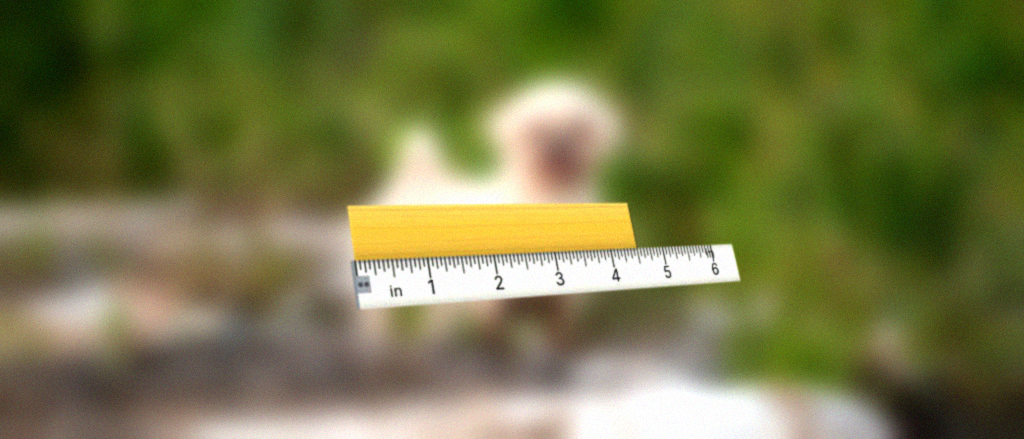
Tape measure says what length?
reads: 4.5 in
